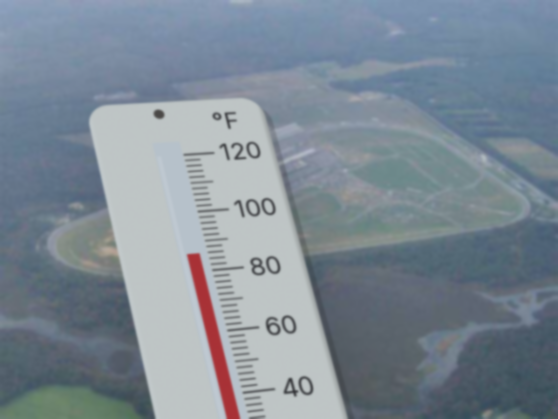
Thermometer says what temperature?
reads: 86 °F
